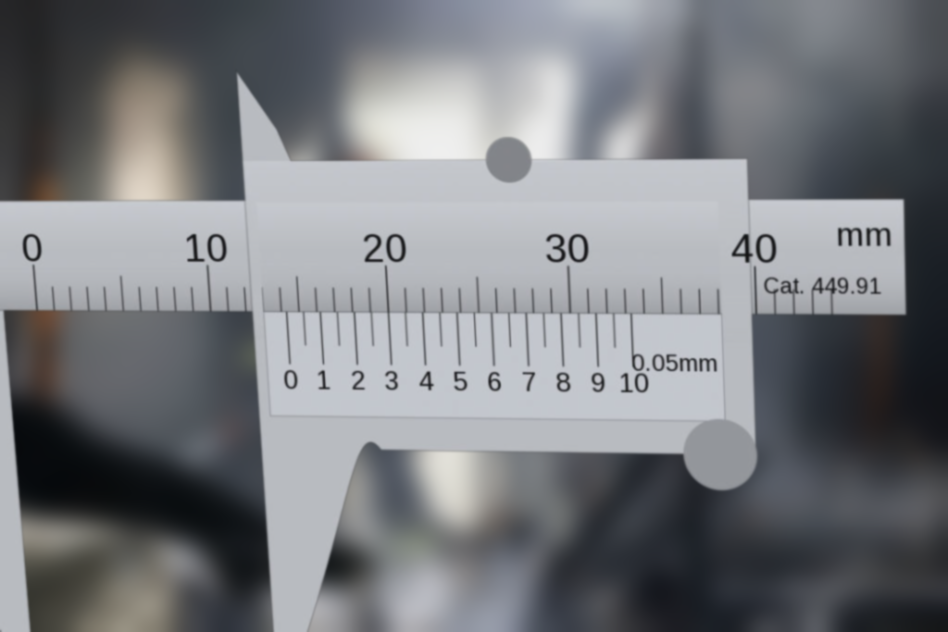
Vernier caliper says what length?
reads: 14.3 mm
